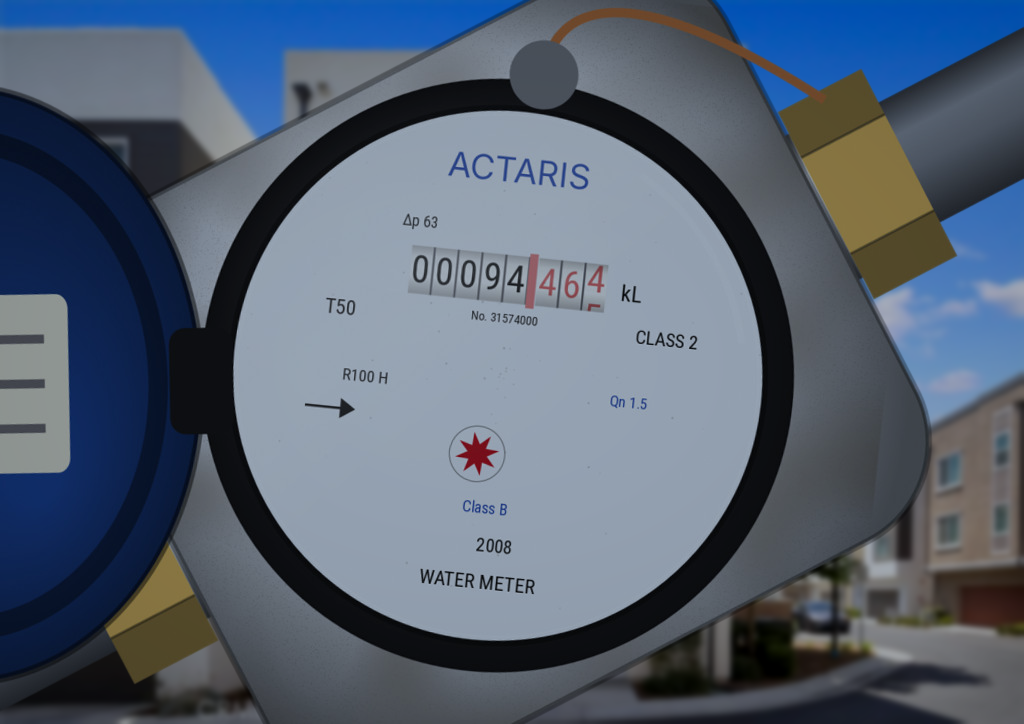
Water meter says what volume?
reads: 94.464 kL
